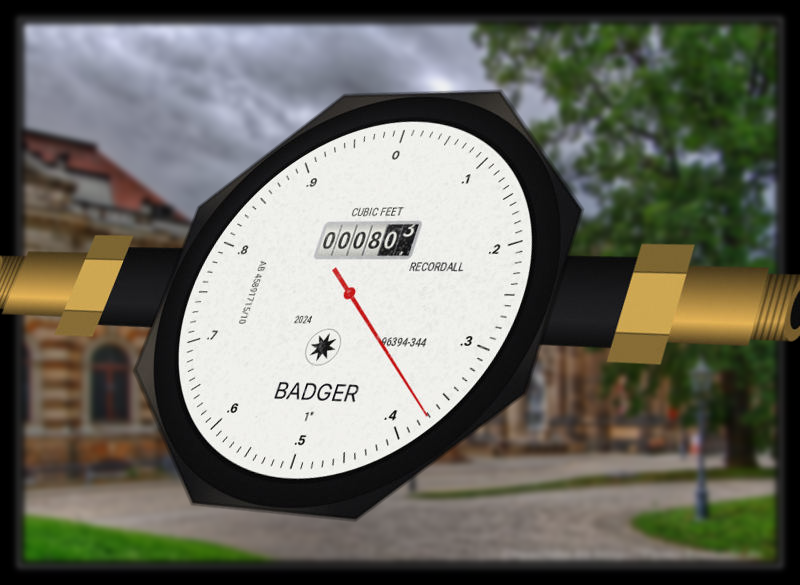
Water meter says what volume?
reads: 803.37 ft³
